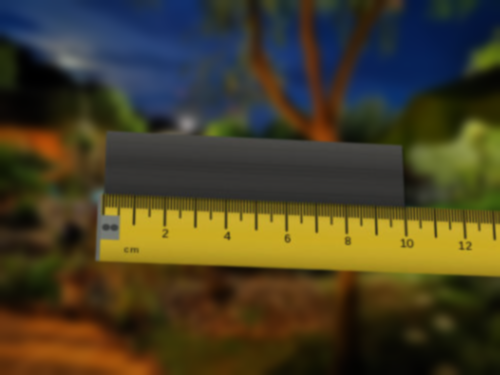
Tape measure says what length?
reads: 10 cm
